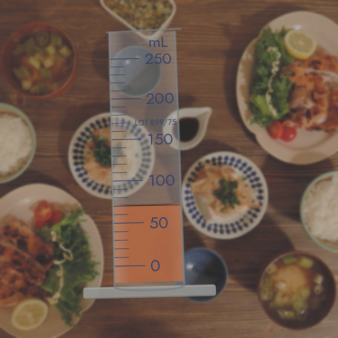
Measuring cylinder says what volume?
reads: 70 mL
